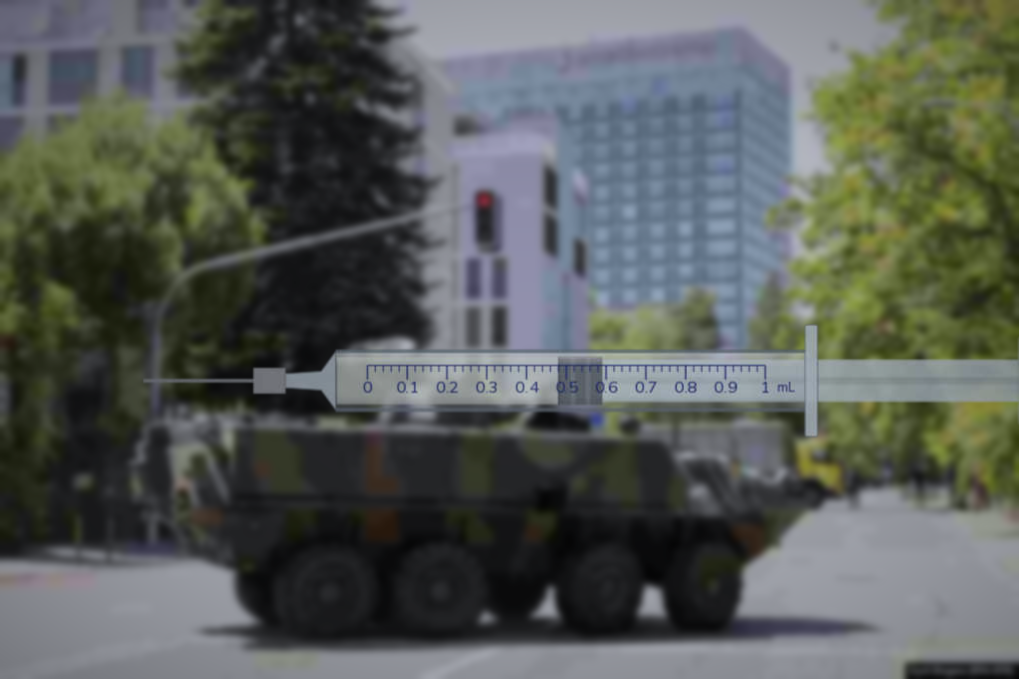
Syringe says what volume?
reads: 0.48 mL
